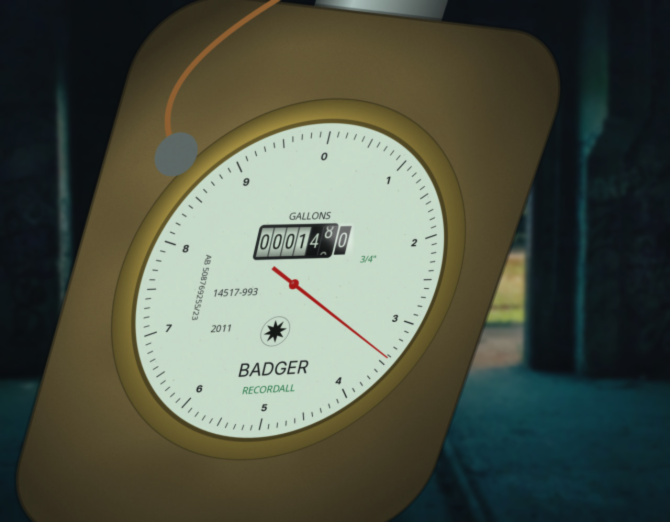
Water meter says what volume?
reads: 1483.4 gal
